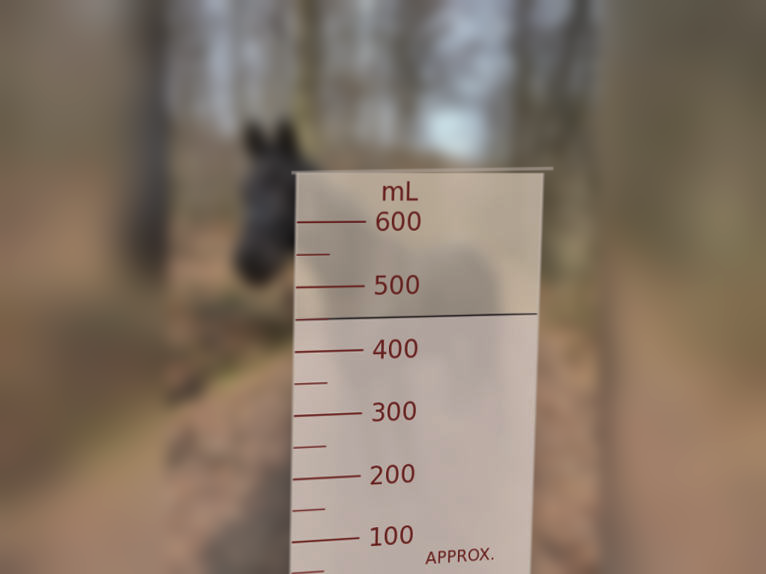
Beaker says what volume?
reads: 450 mL
